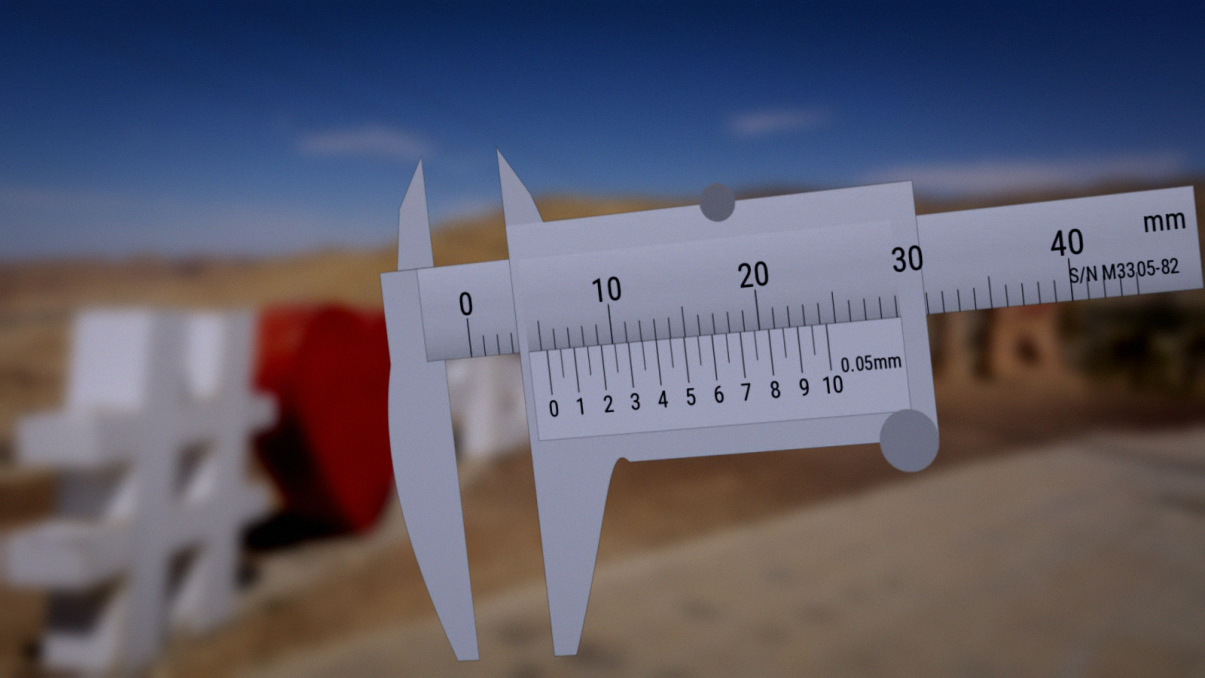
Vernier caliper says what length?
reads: 5.4 mm
